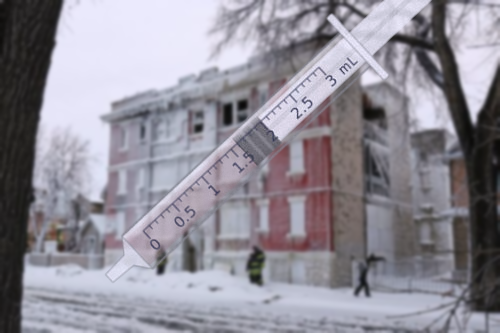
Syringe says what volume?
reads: 1.6 mL
